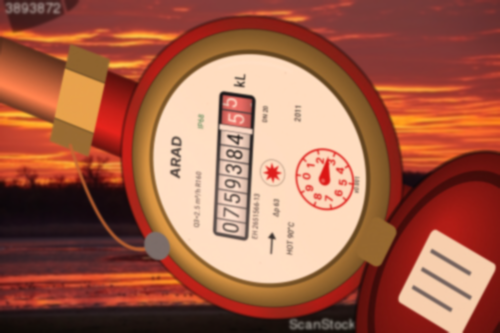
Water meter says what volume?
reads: 759384.552 kL
